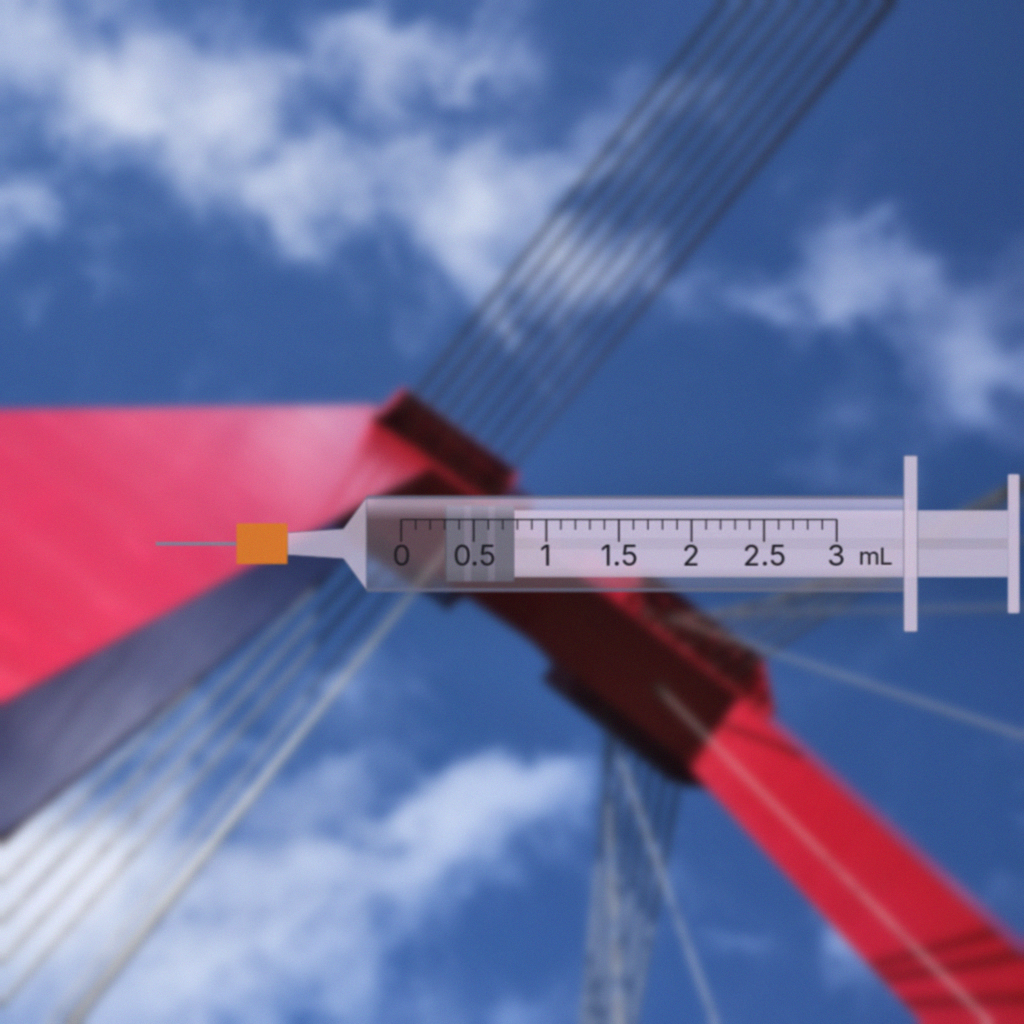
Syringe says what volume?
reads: 0.3 mL
